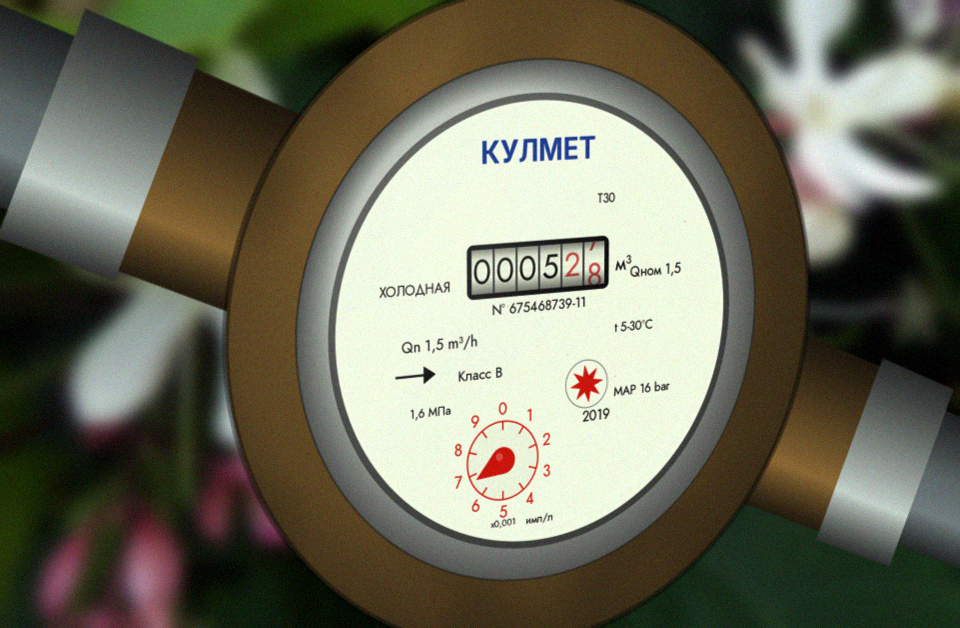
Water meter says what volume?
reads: 5.276 m³
